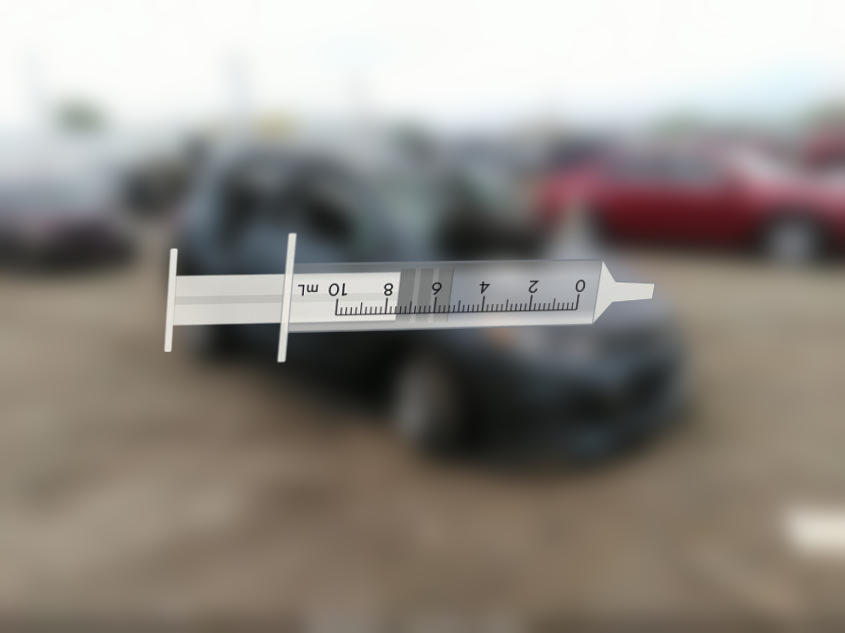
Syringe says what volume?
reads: 5.4 mL
